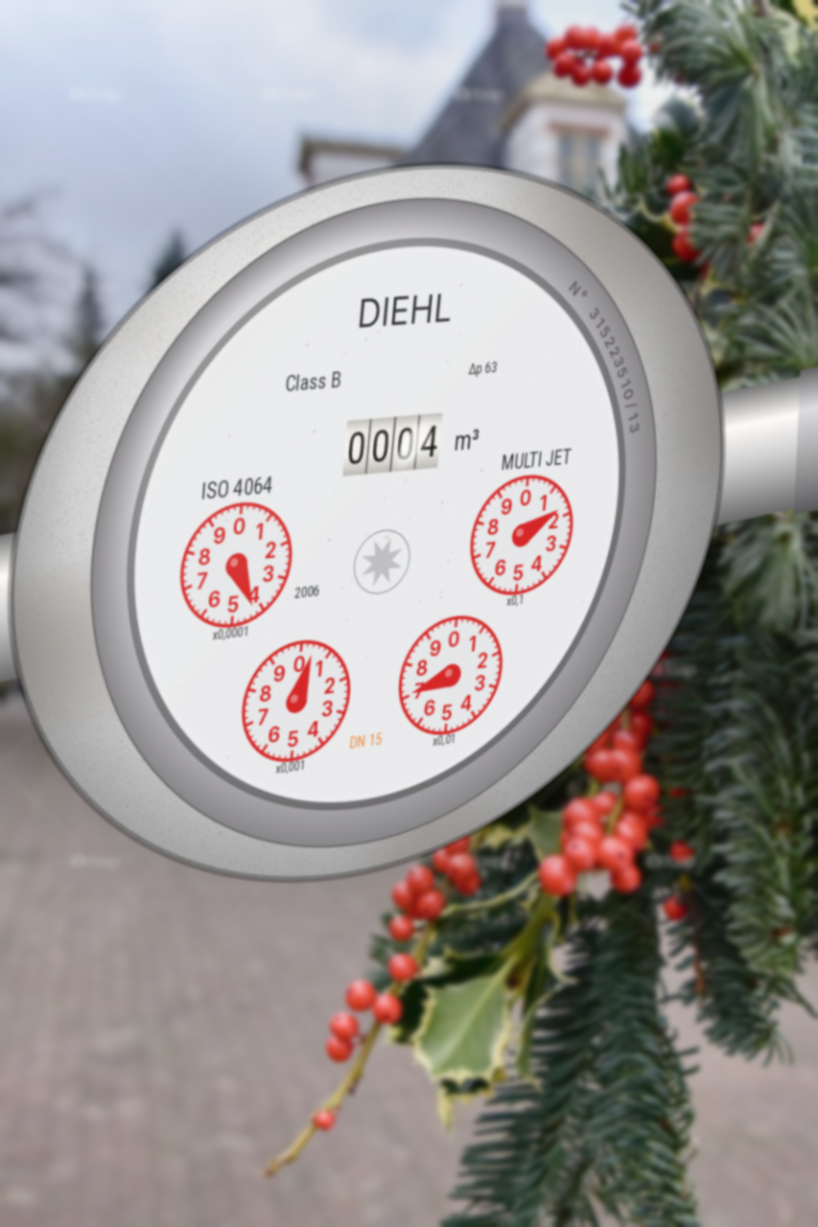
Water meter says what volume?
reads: 4.1704 m³
